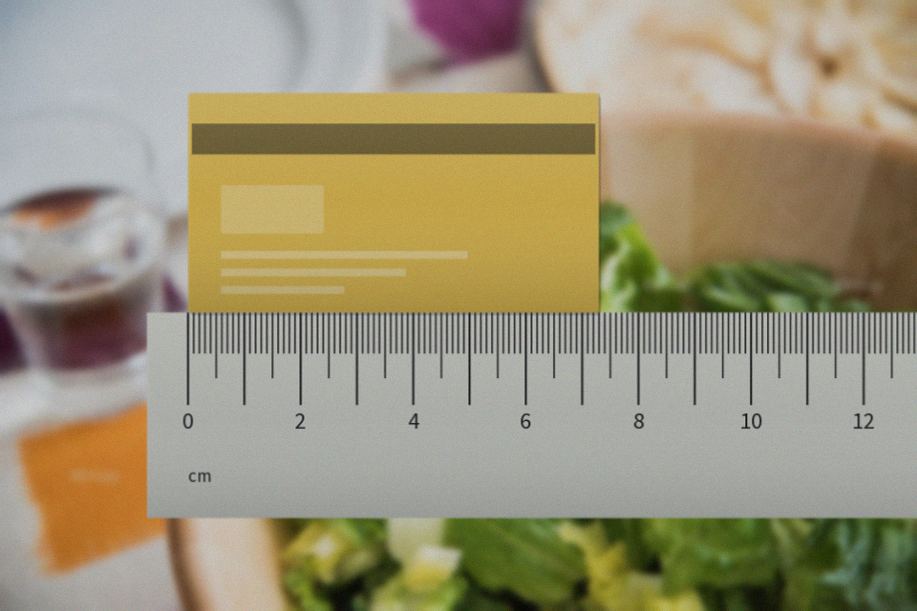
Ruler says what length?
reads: 7.3 cm
